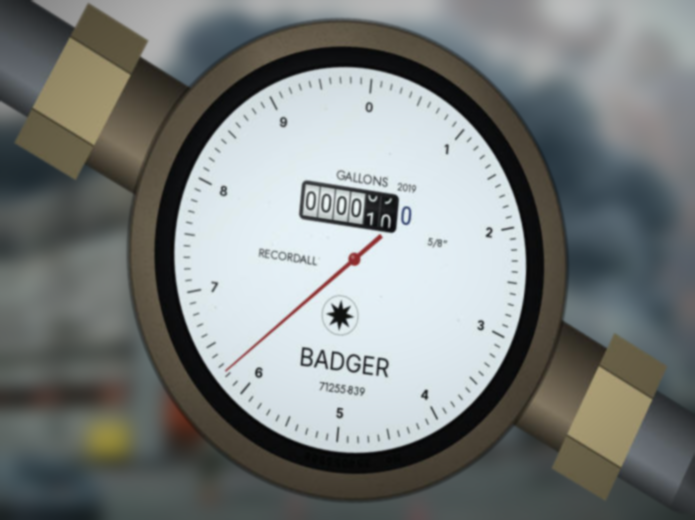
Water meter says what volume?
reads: 96.2 gal
